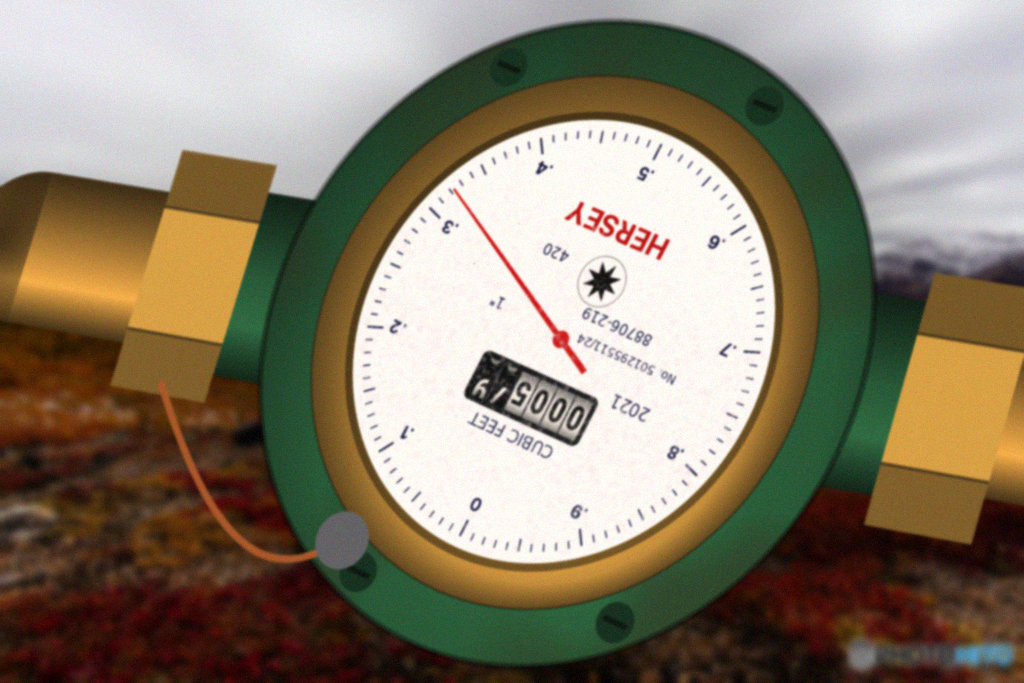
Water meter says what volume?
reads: 579.32 ft³
